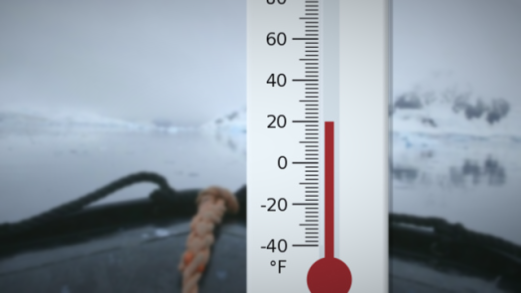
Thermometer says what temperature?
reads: 20 °F
